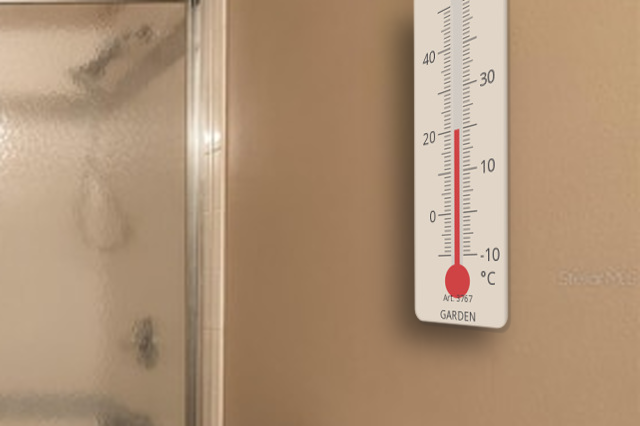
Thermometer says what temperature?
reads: 20 °C
